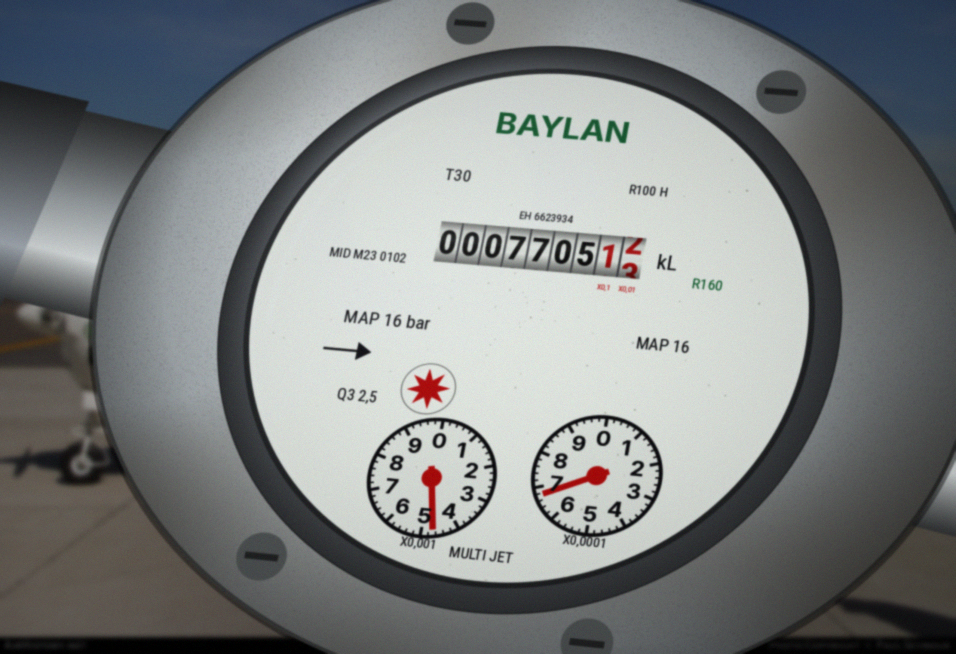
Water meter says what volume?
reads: 7705.1246 kL
